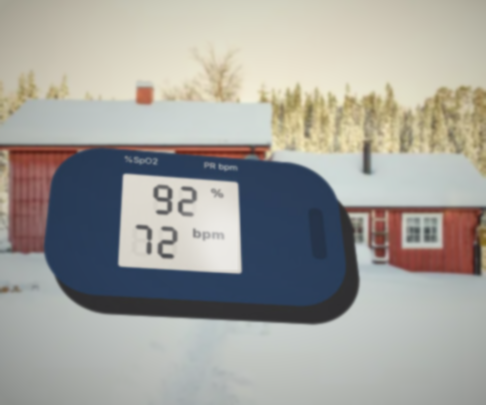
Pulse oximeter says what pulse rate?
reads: 72 bpm
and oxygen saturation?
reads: 92 %
